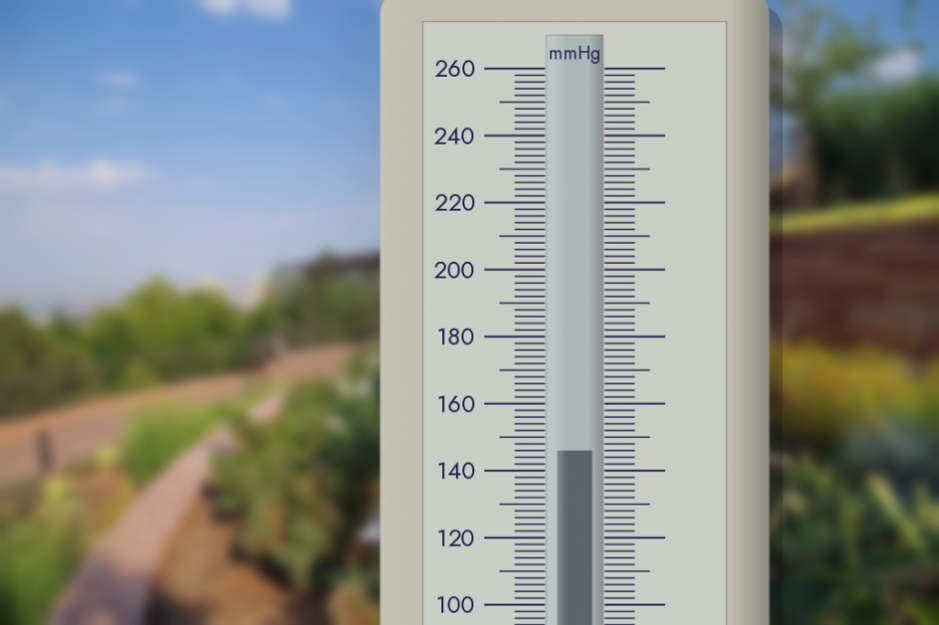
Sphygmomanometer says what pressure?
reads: 146 mmHg
